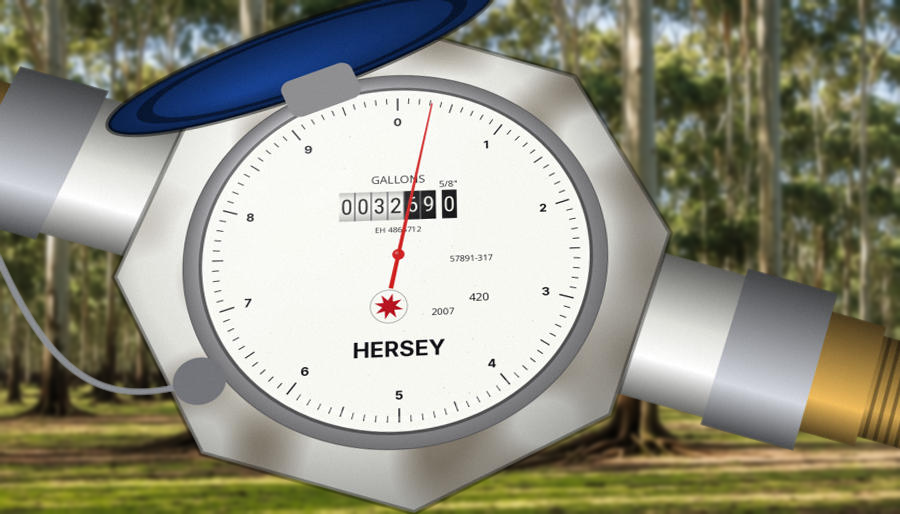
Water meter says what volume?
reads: 32690.3 gal
